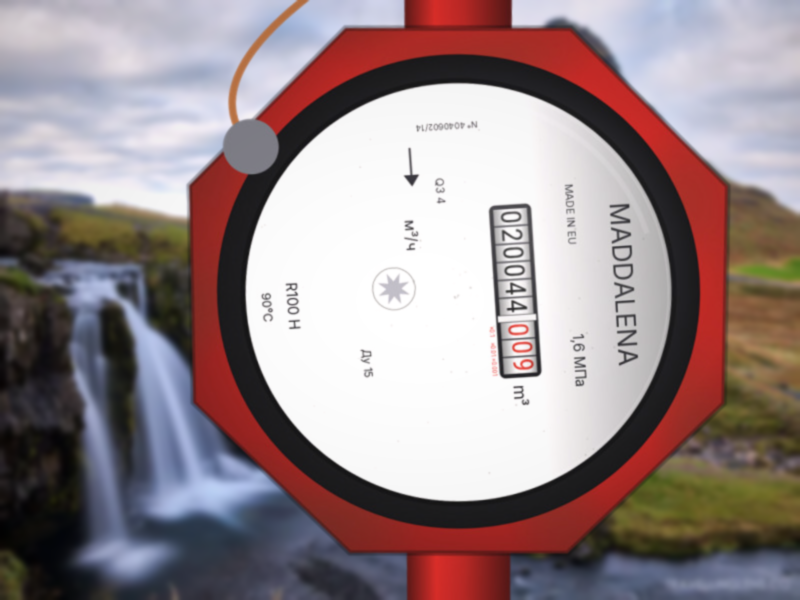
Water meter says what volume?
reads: 20044.009 m³
